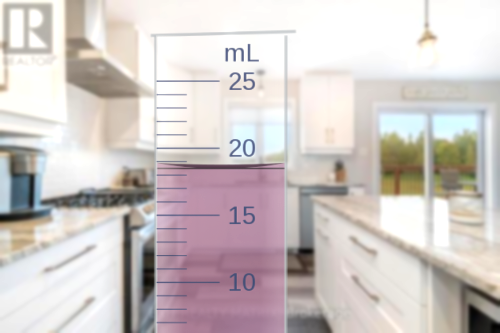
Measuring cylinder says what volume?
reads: 18.5 mL
